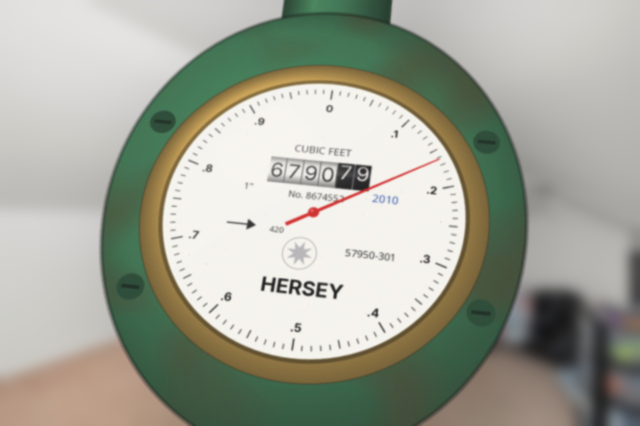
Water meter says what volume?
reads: 679079.16 ft³
